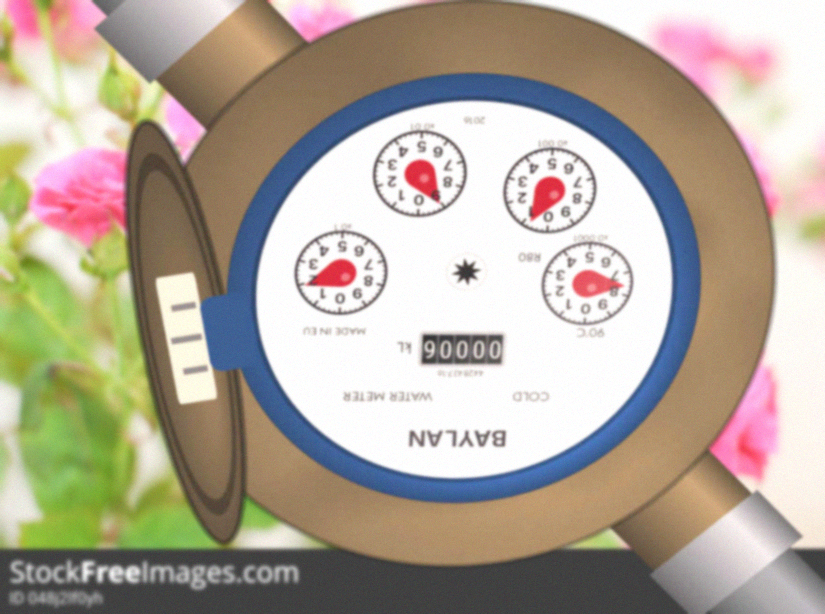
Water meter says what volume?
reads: 6.1907 kL
